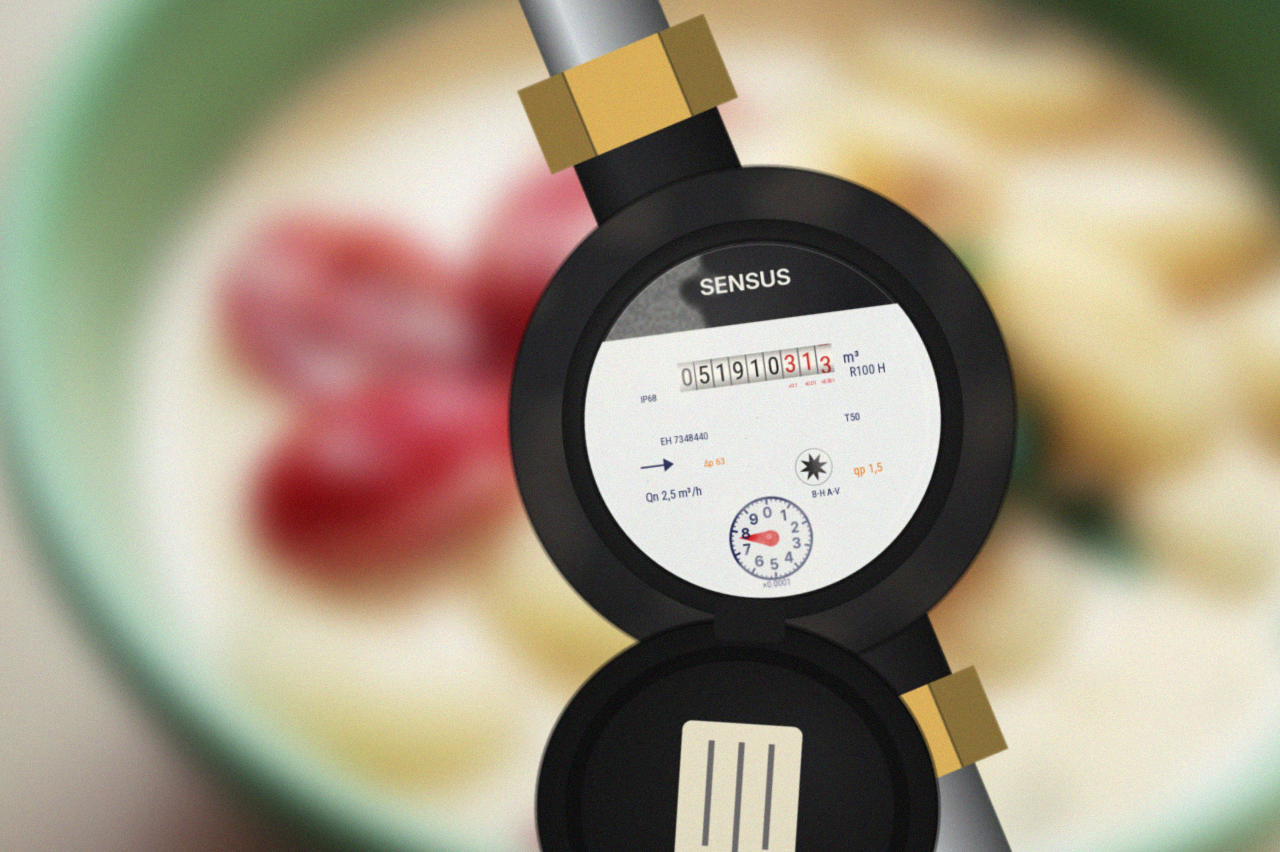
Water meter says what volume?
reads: 51910.3127 m³
